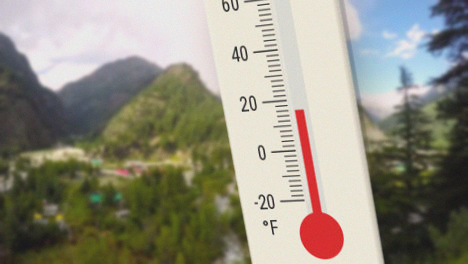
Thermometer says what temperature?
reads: 16 °F
